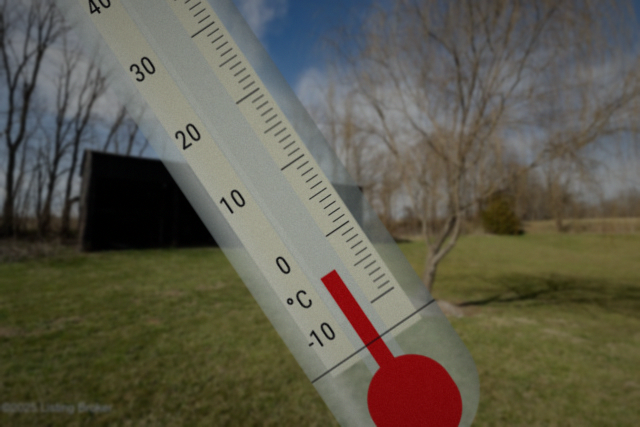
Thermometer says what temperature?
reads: -4 °C
